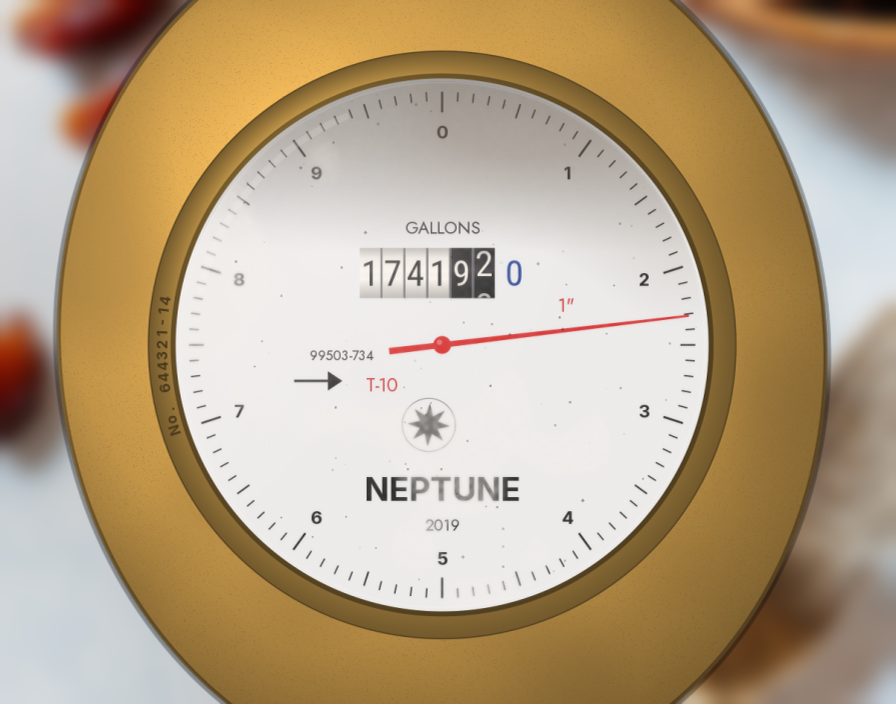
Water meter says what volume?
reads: 1741922.3 gal
